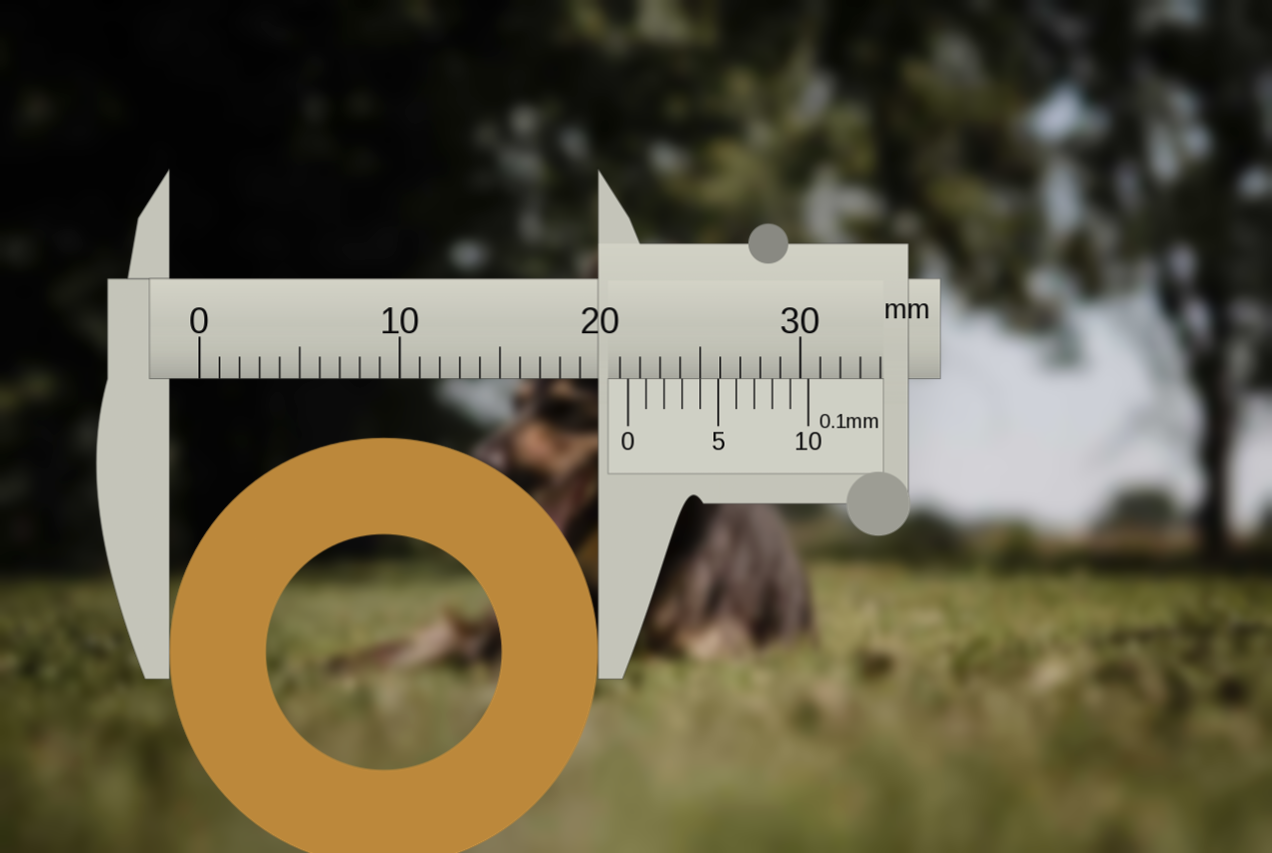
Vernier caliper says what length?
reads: 21.4 mm
